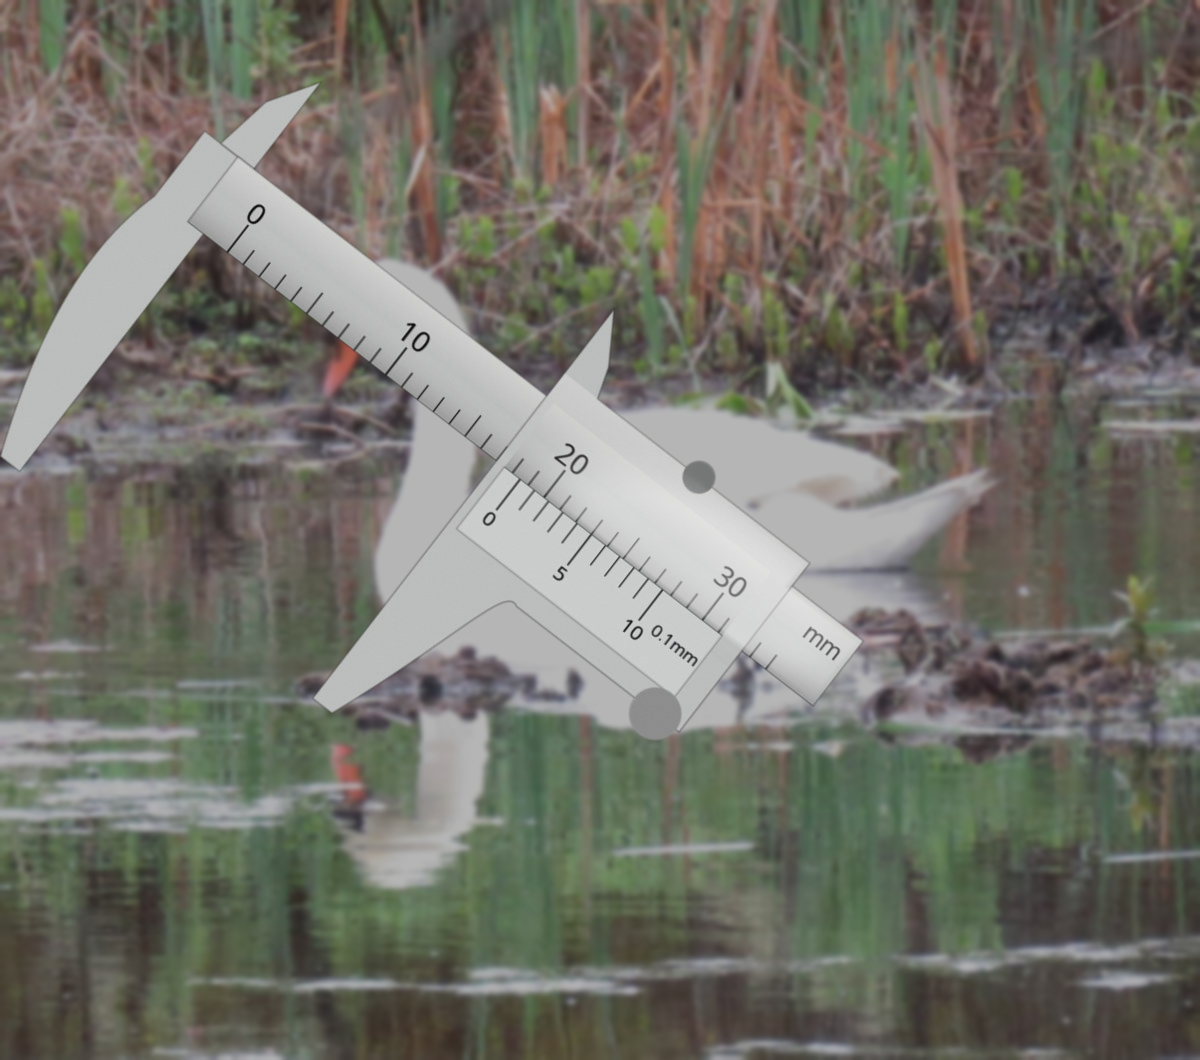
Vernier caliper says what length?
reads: 18.5 mm
